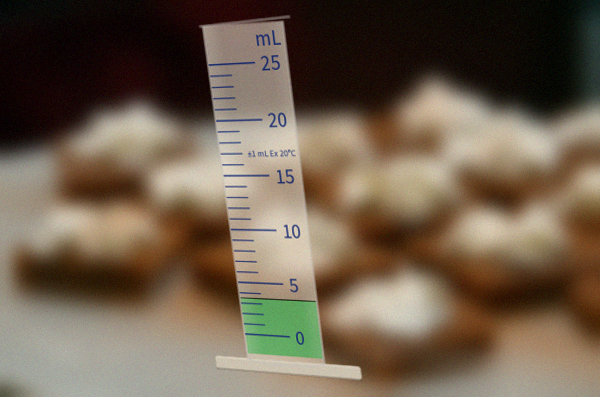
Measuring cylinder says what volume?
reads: 3.5 mL
